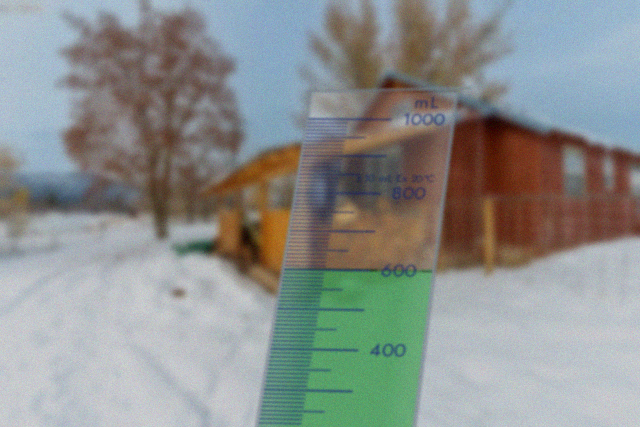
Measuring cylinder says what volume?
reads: 600 mL
